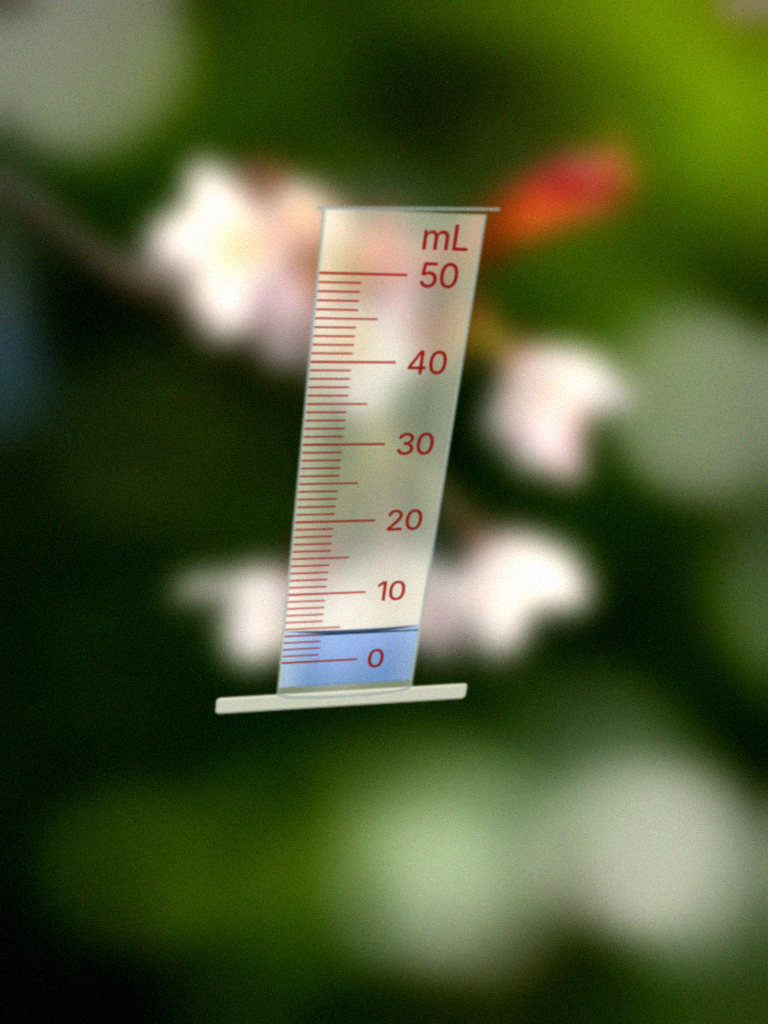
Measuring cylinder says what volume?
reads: 4 mL
